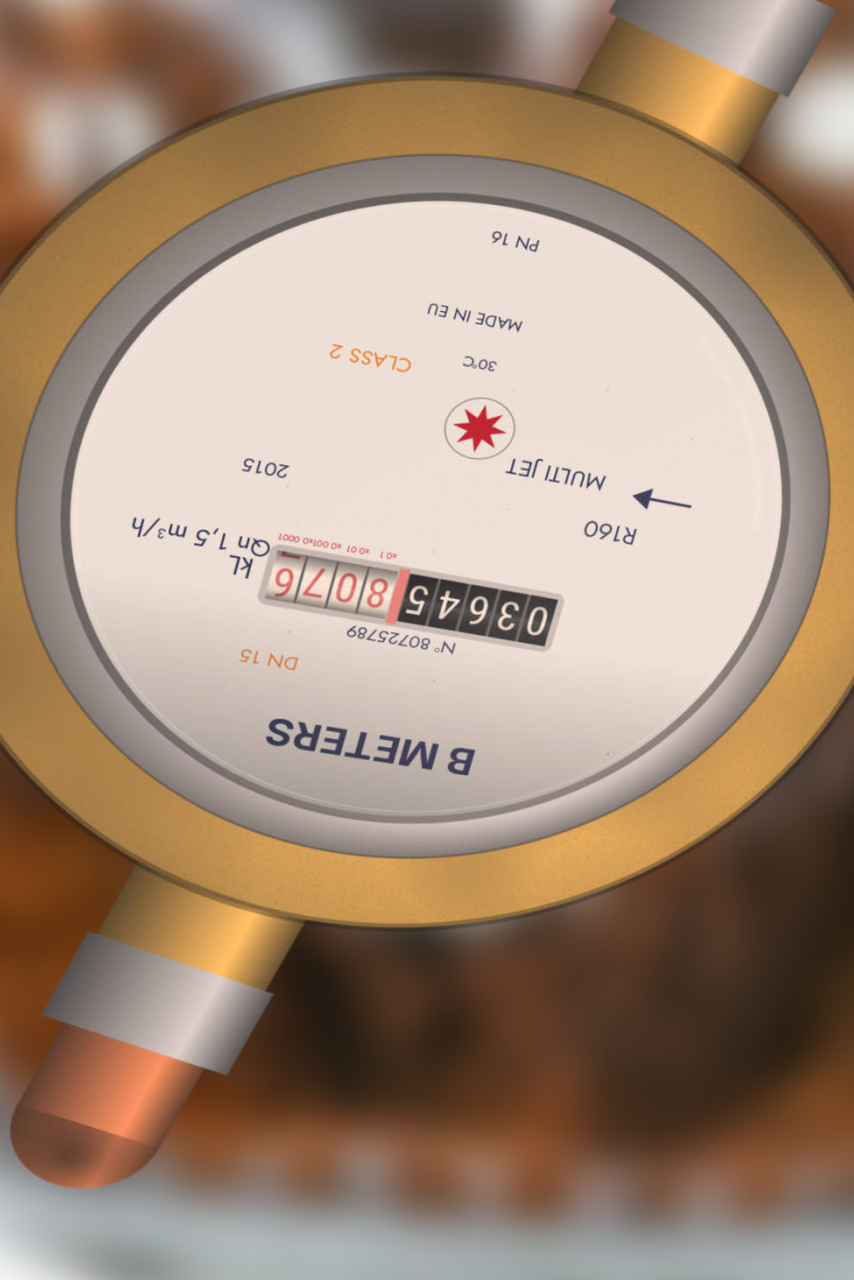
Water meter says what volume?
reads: 3645.8076 kL
